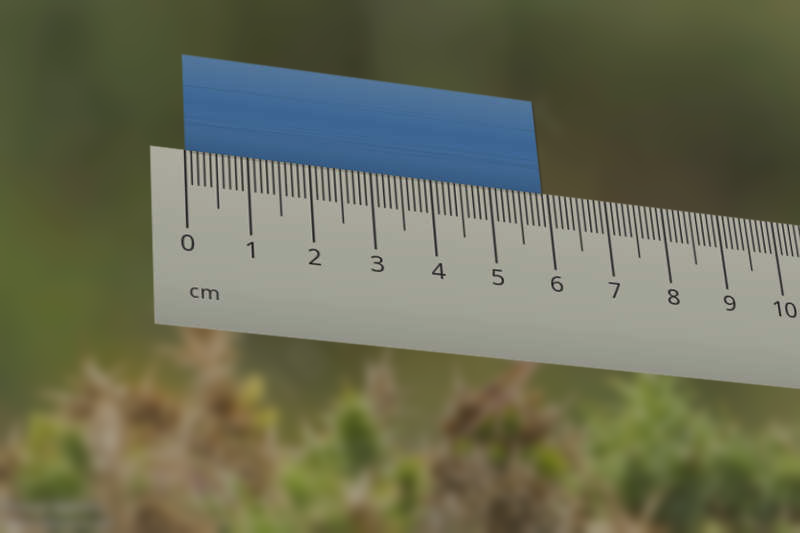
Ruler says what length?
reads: 5.9 cm
